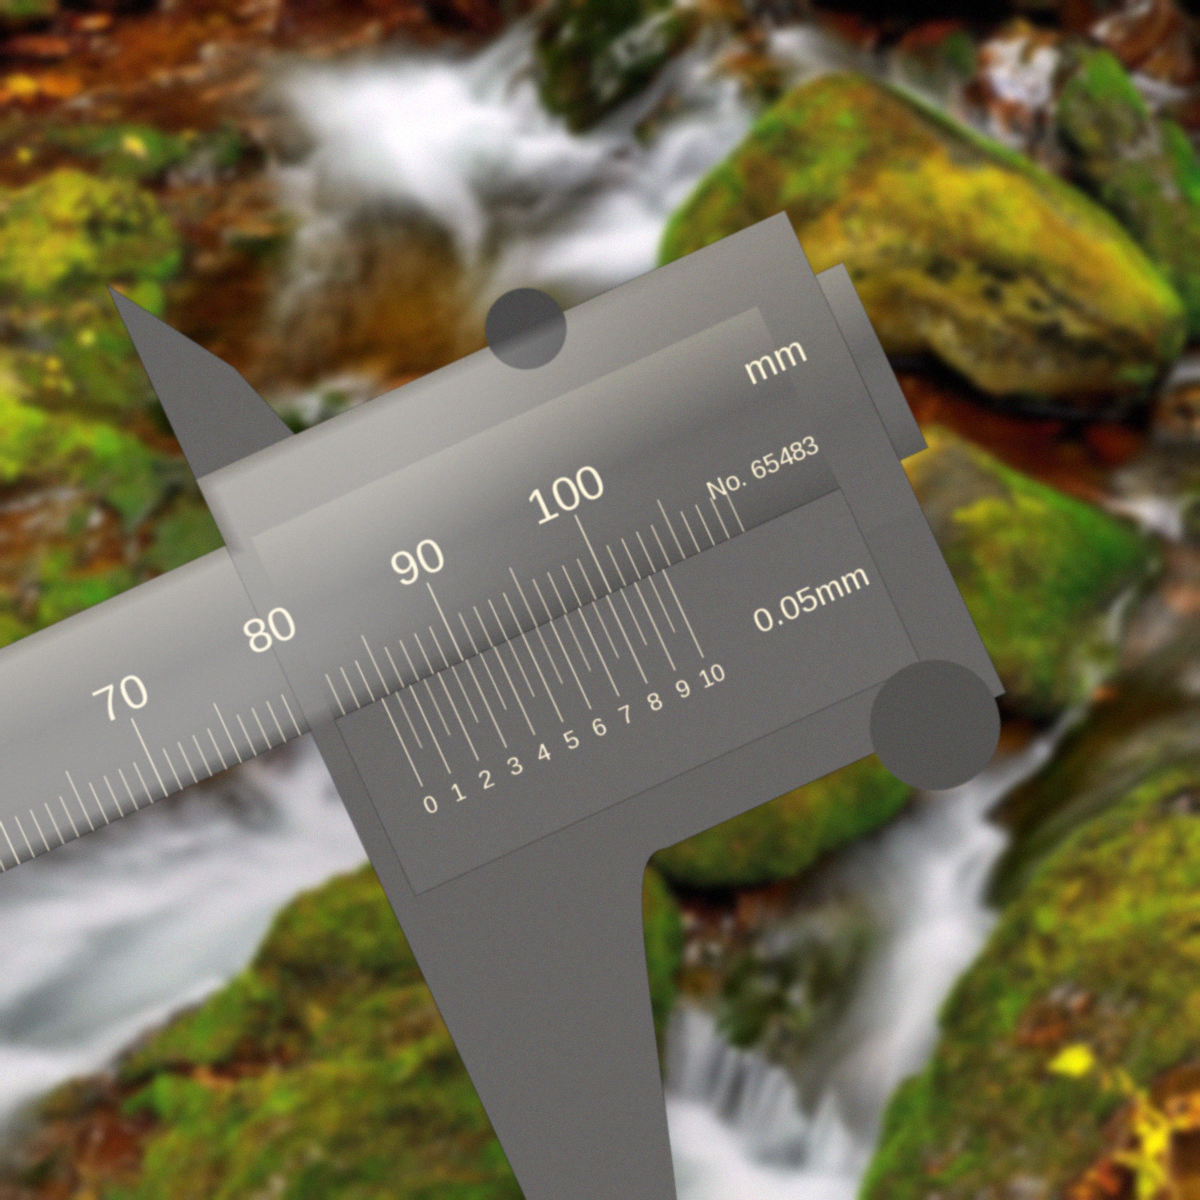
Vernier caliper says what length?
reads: 84.5 mm
